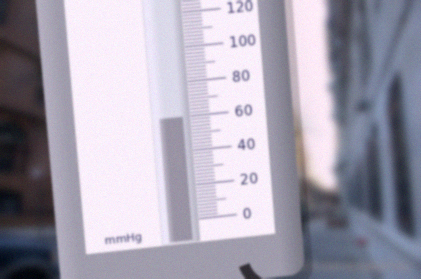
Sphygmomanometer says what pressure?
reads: 60 mmHg
